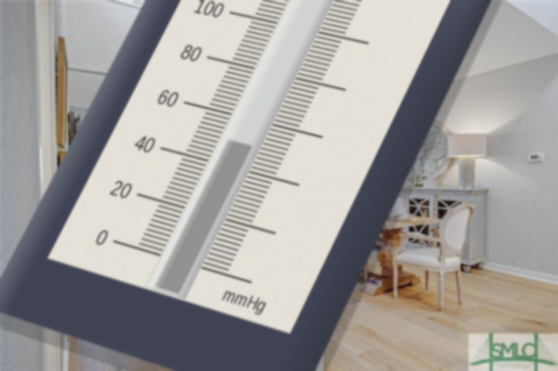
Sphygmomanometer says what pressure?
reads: 50 mmHg
